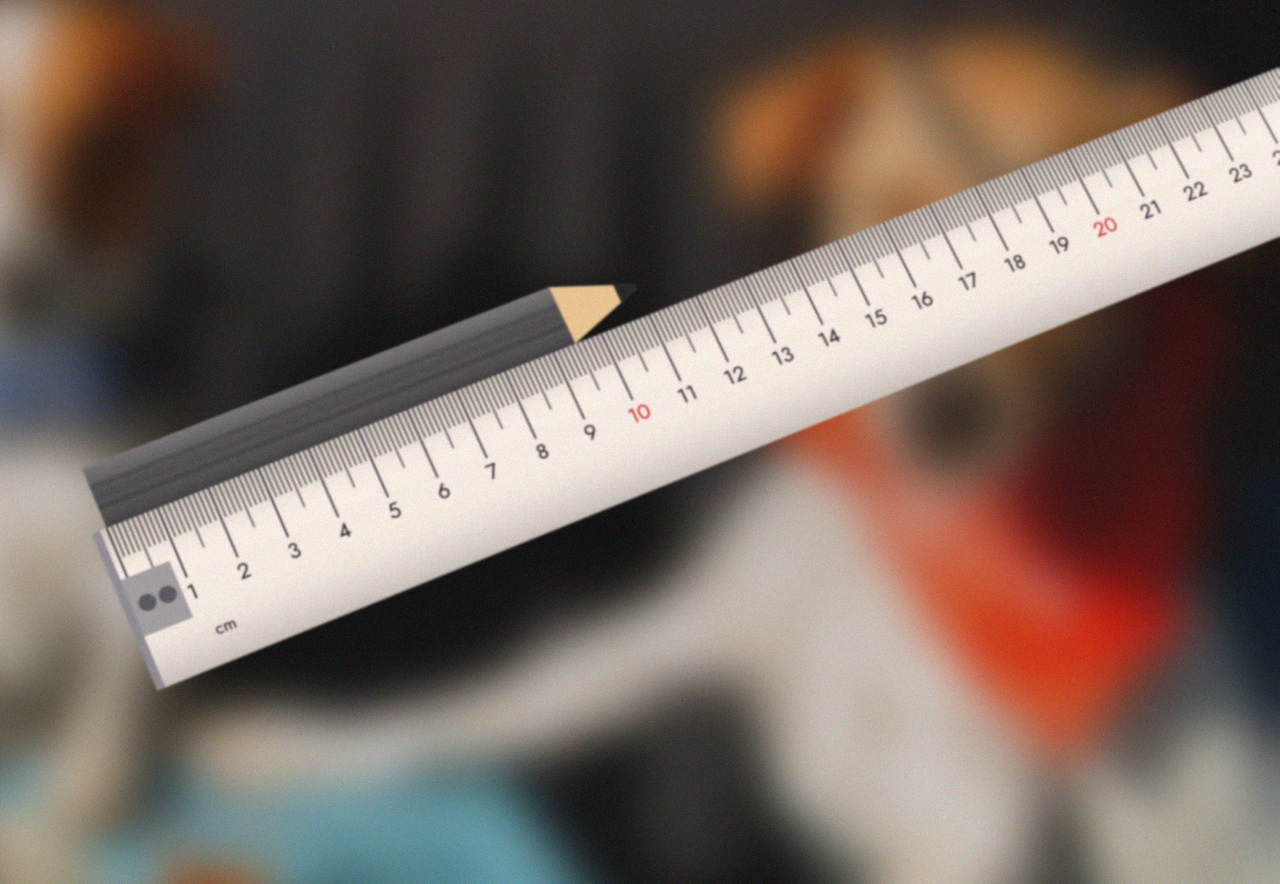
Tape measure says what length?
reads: 11 cm
